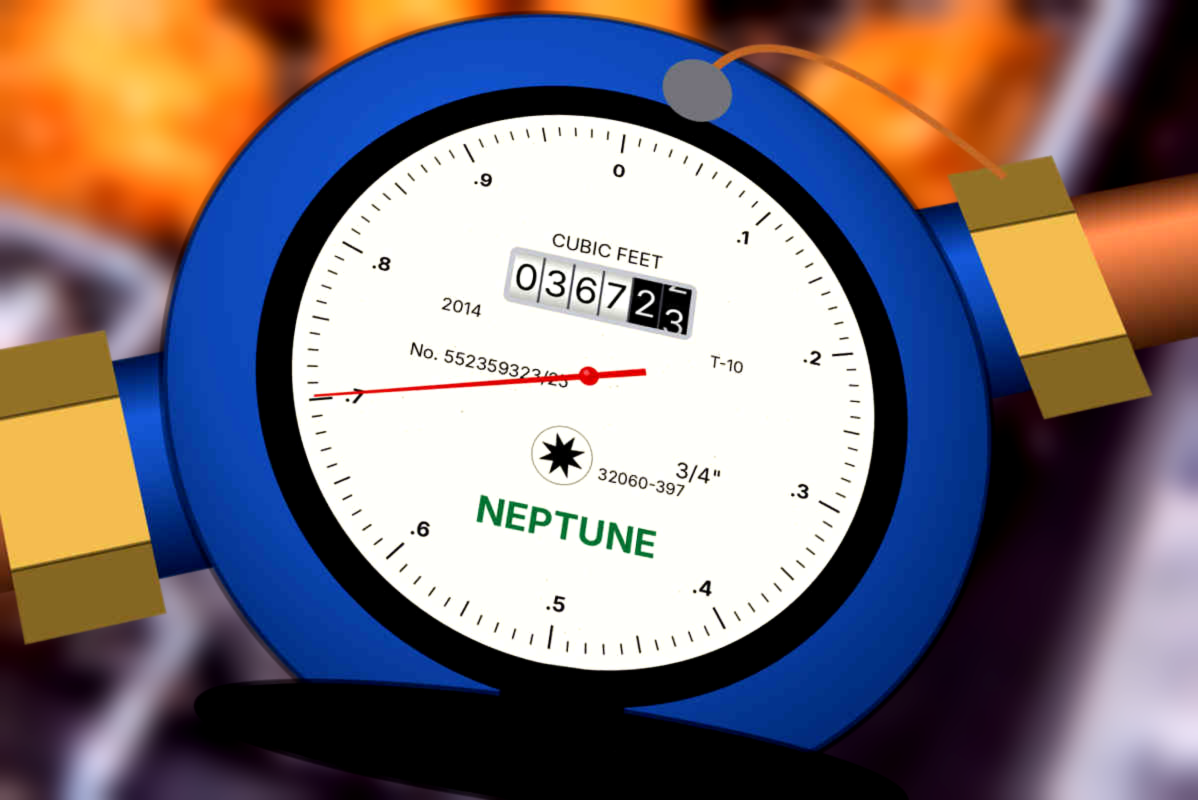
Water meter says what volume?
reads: 36722.70 ft³
